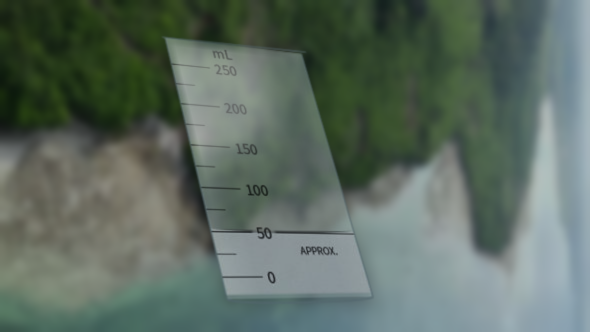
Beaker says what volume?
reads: 50 mL
